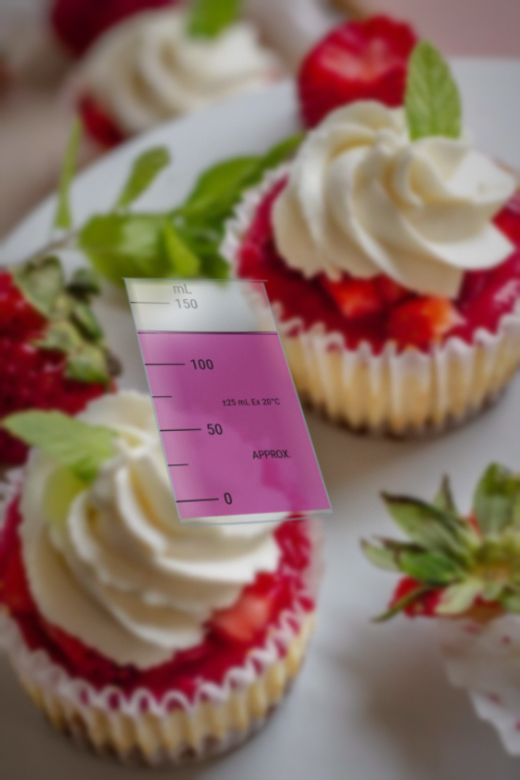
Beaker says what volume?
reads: 125 mL
